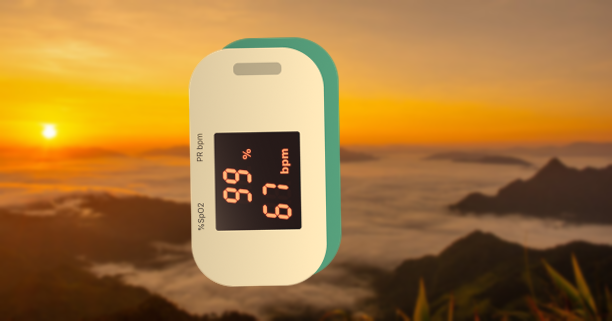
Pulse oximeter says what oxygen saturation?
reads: 99 %
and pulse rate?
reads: 67 bpm
